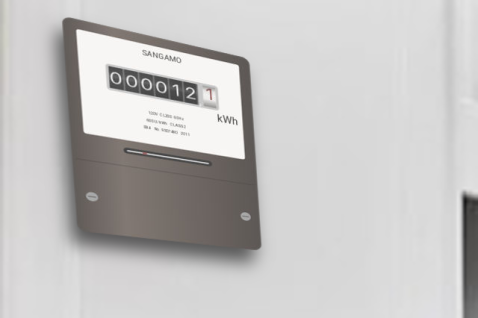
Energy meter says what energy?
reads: 12.1 kWh
